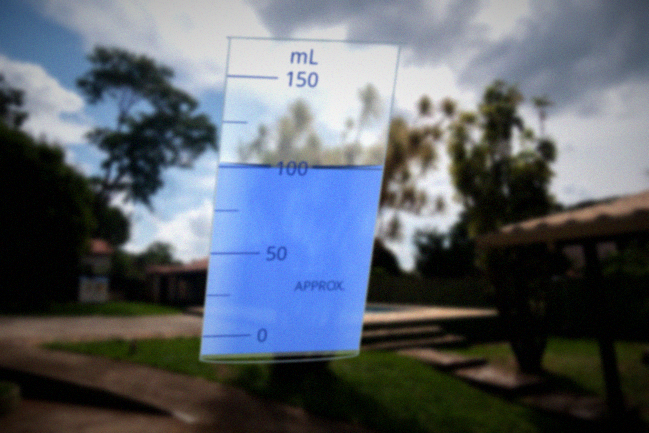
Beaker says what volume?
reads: 100 mL
